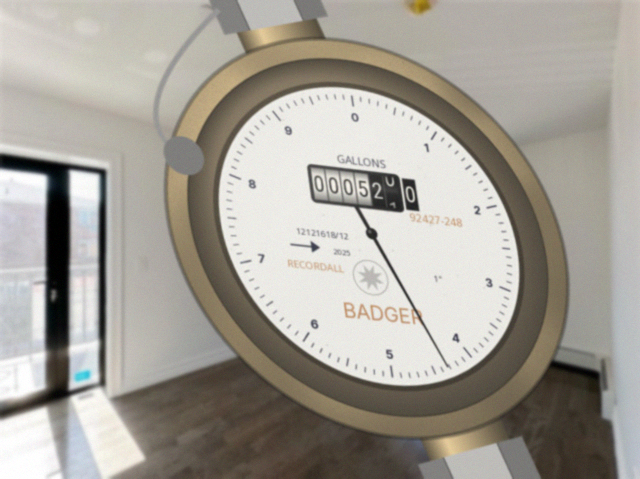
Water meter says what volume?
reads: 5204.3 gal
